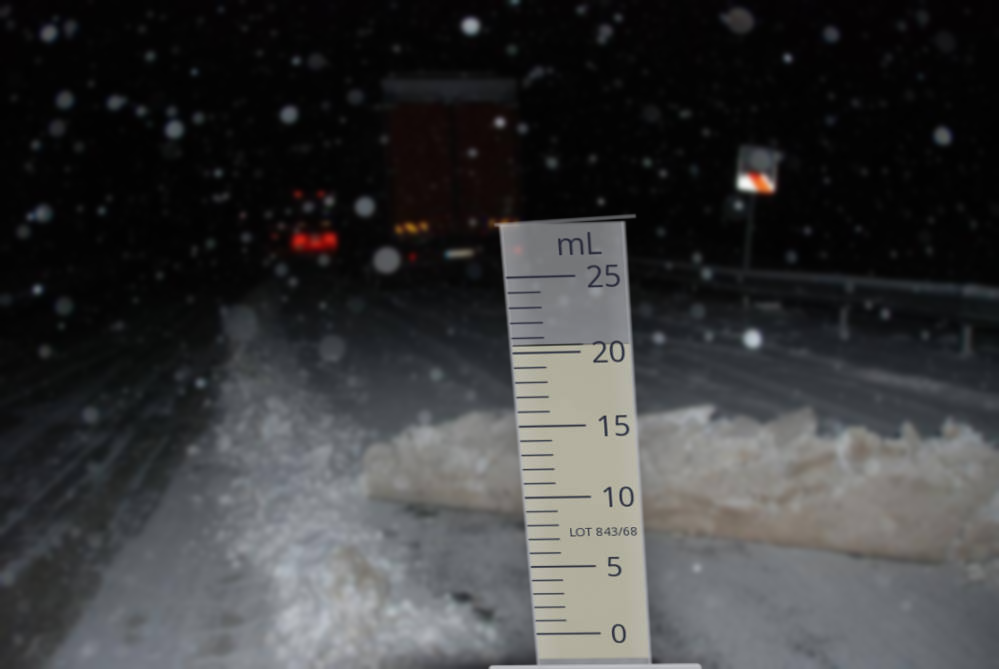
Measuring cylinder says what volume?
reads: 20.5 mL
